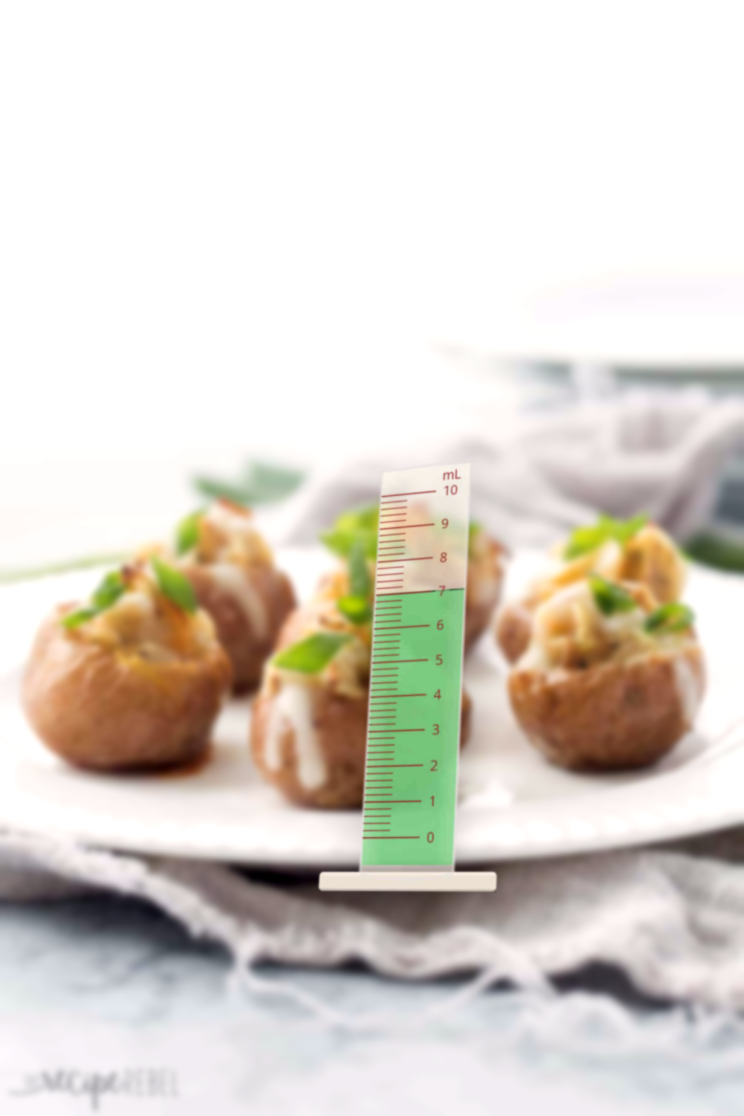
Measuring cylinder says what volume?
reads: 7 mL
